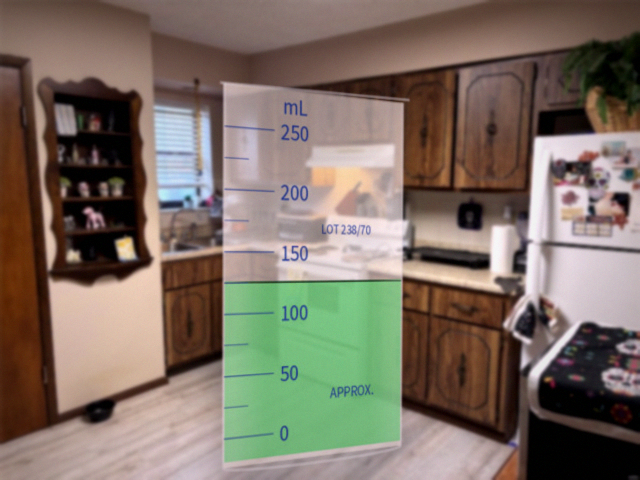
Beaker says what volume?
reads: 125 mL
